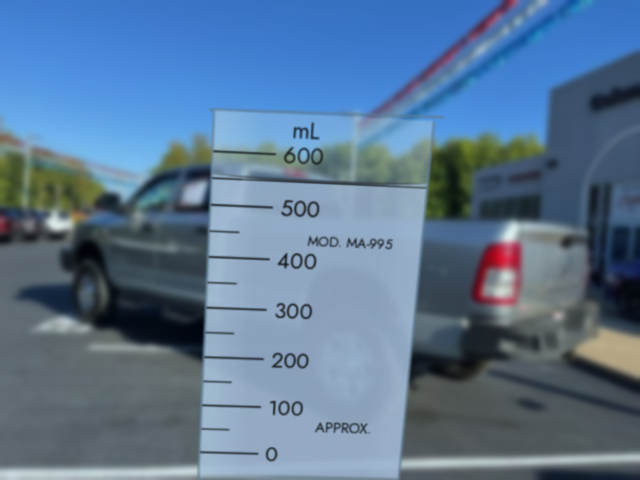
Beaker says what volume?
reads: 550 mL
